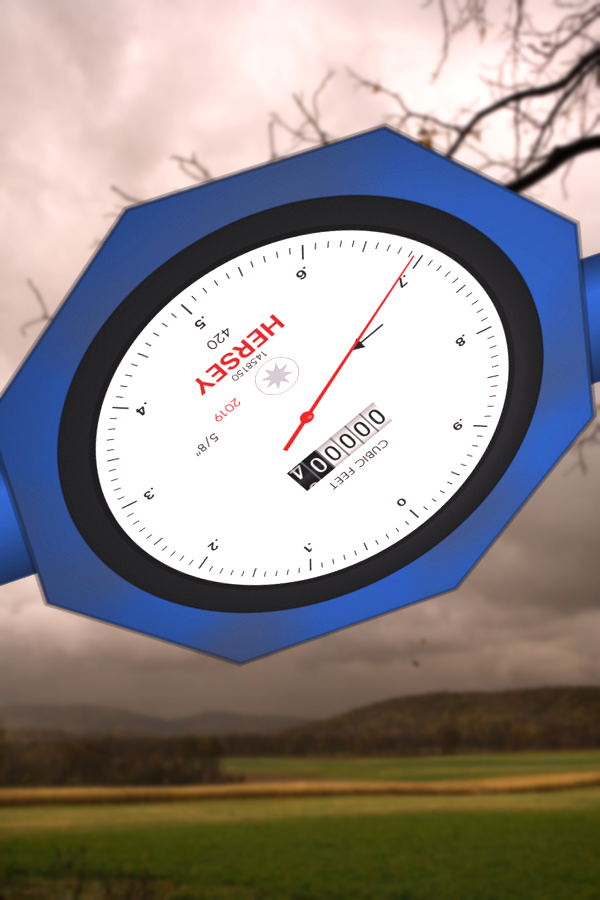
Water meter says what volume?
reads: 3.69 ft³
